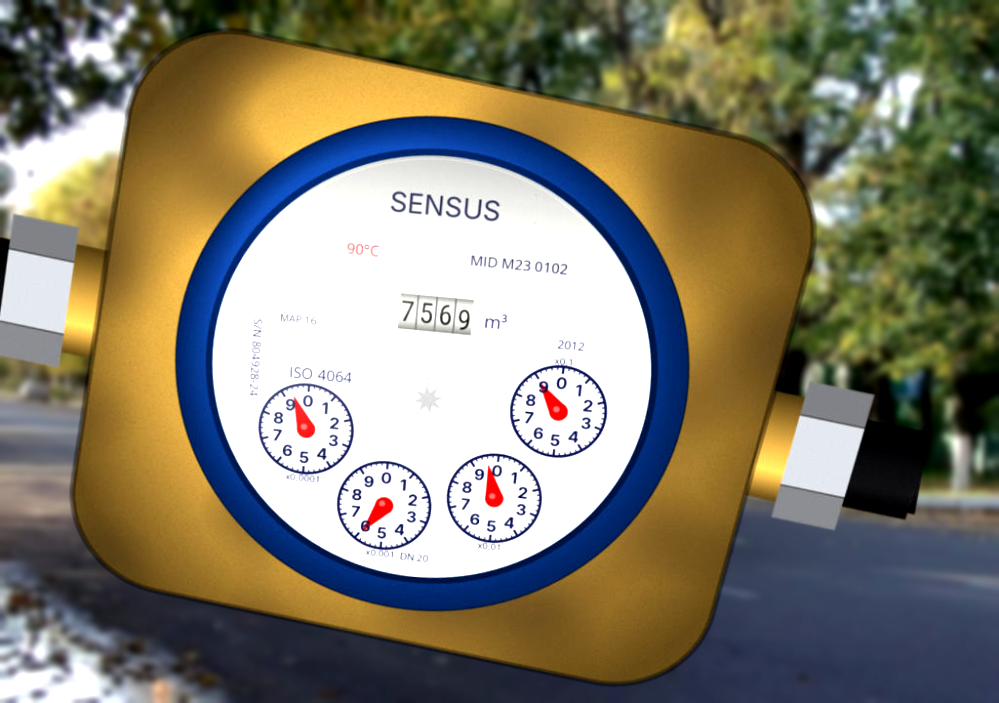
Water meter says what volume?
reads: 7568.8959 m³
